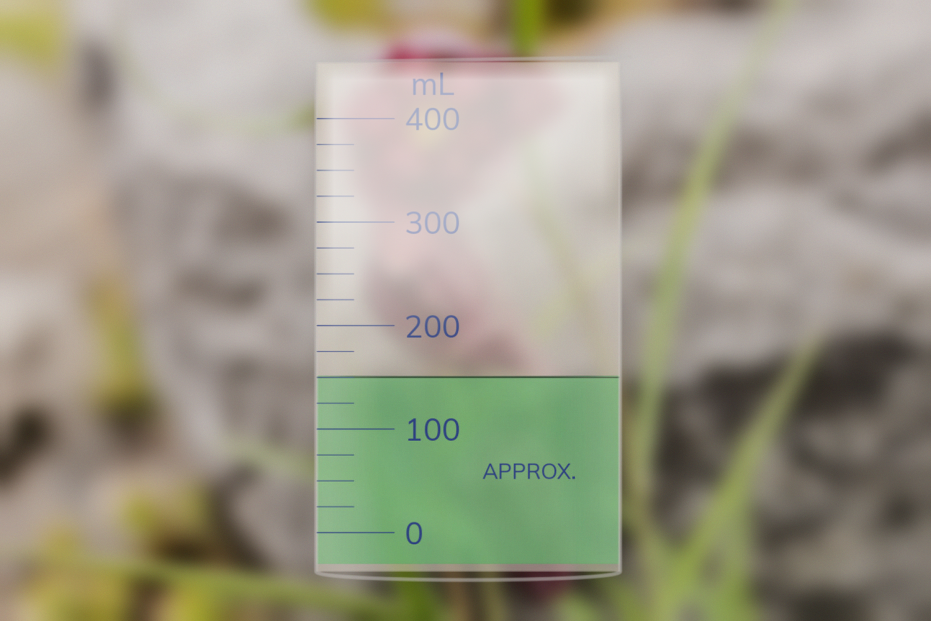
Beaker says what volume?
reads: 150 mL
